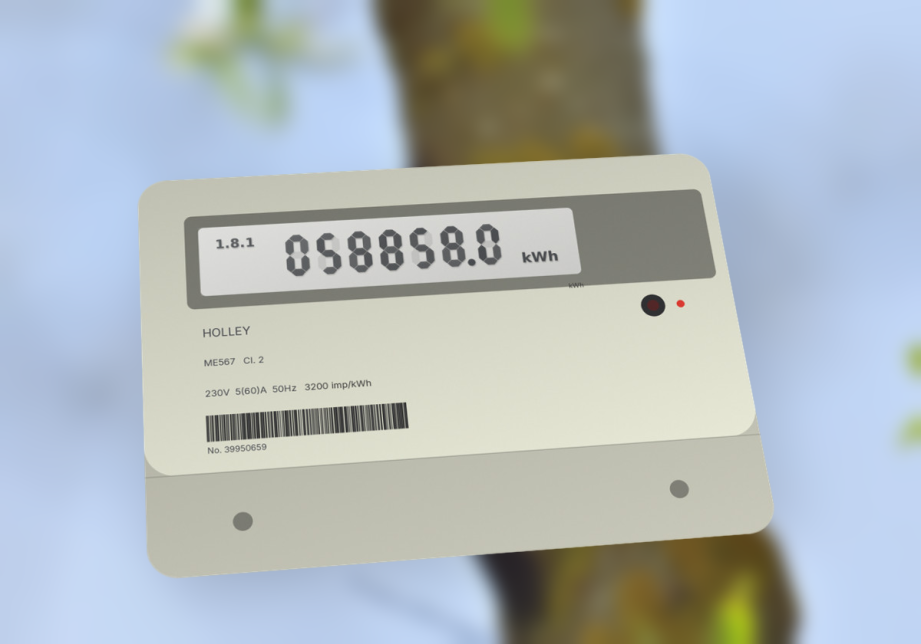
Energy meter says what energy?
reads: 58858.0 kWh
